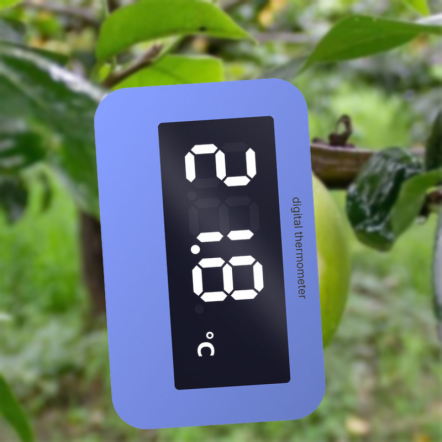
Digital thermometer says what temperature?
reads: 21.8 °C
